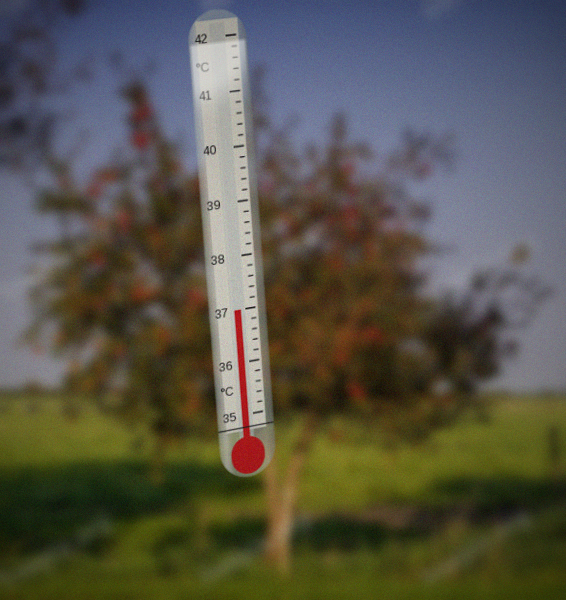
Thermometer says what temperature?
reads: 37 °C
